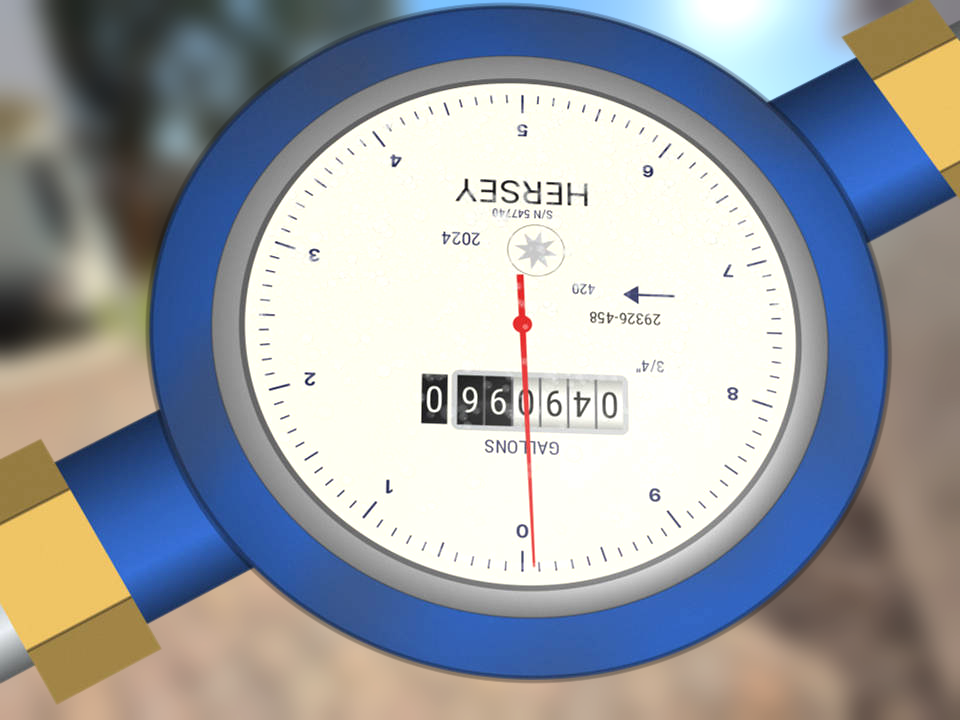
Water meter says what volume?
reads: 490959.9 gal
